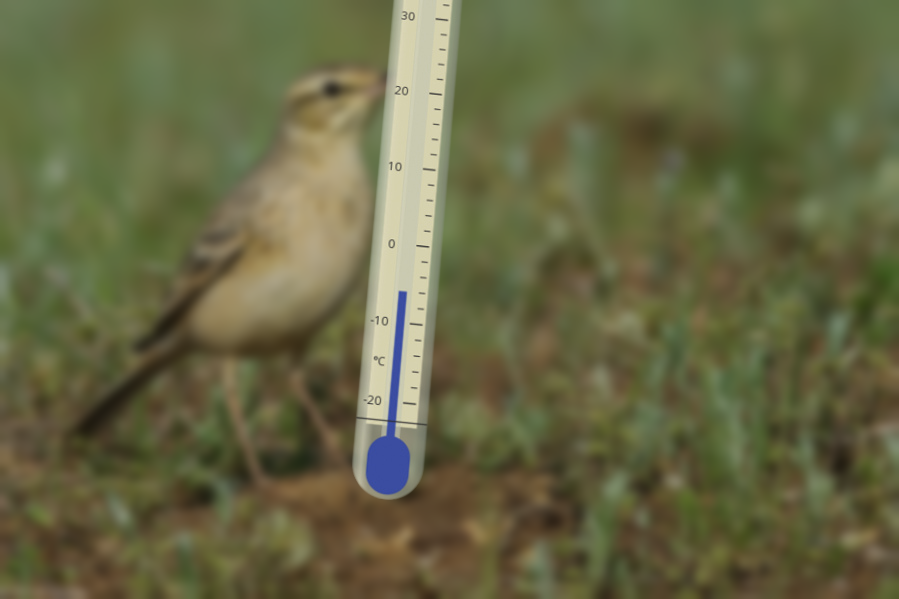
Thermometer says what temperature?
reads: -6 °C
